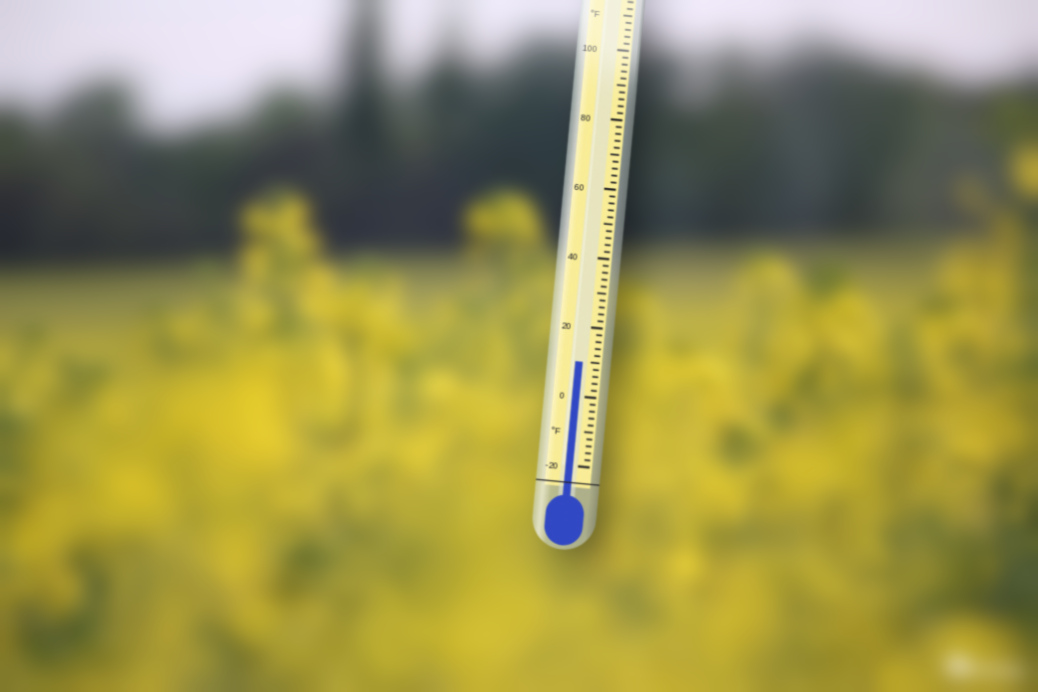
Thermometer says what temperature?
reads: 10 °F
